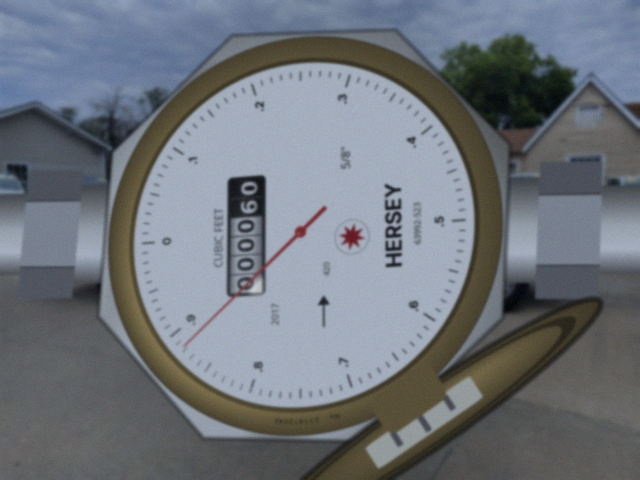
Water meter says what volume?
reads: 59.88 ft³
